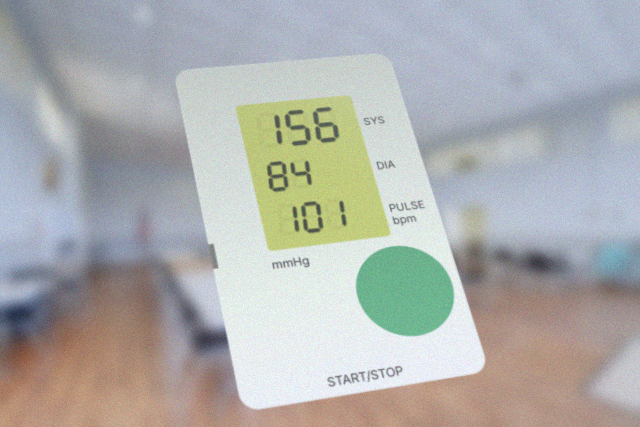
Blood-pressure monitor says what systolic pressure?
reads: 156 mmHg
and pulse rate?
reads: 101 bpm
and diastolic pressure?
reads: 84 mmHg
